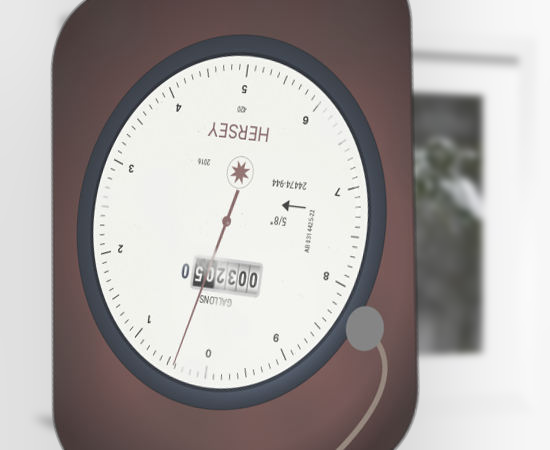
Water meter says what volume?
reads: 32050.4 gal
